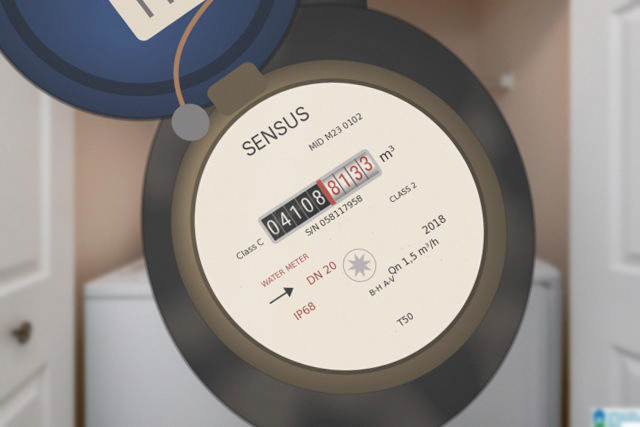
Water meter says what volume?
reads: 4108.8133 m³
